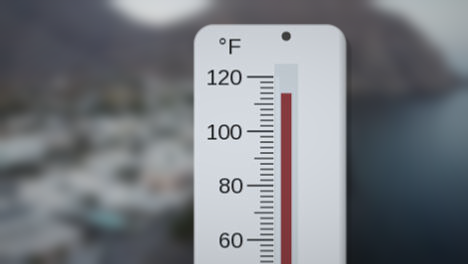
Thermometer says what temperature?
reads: 114 °F
